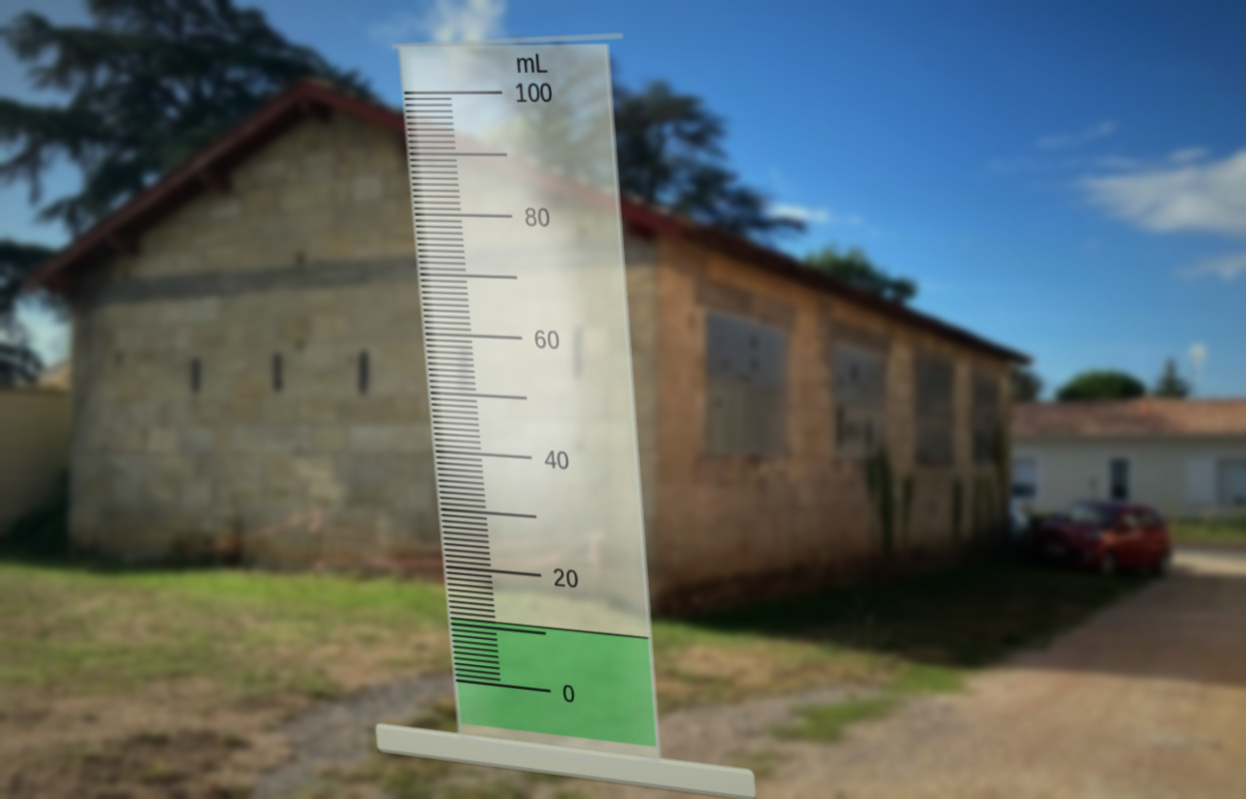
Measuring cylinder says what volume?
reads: 11 mL
